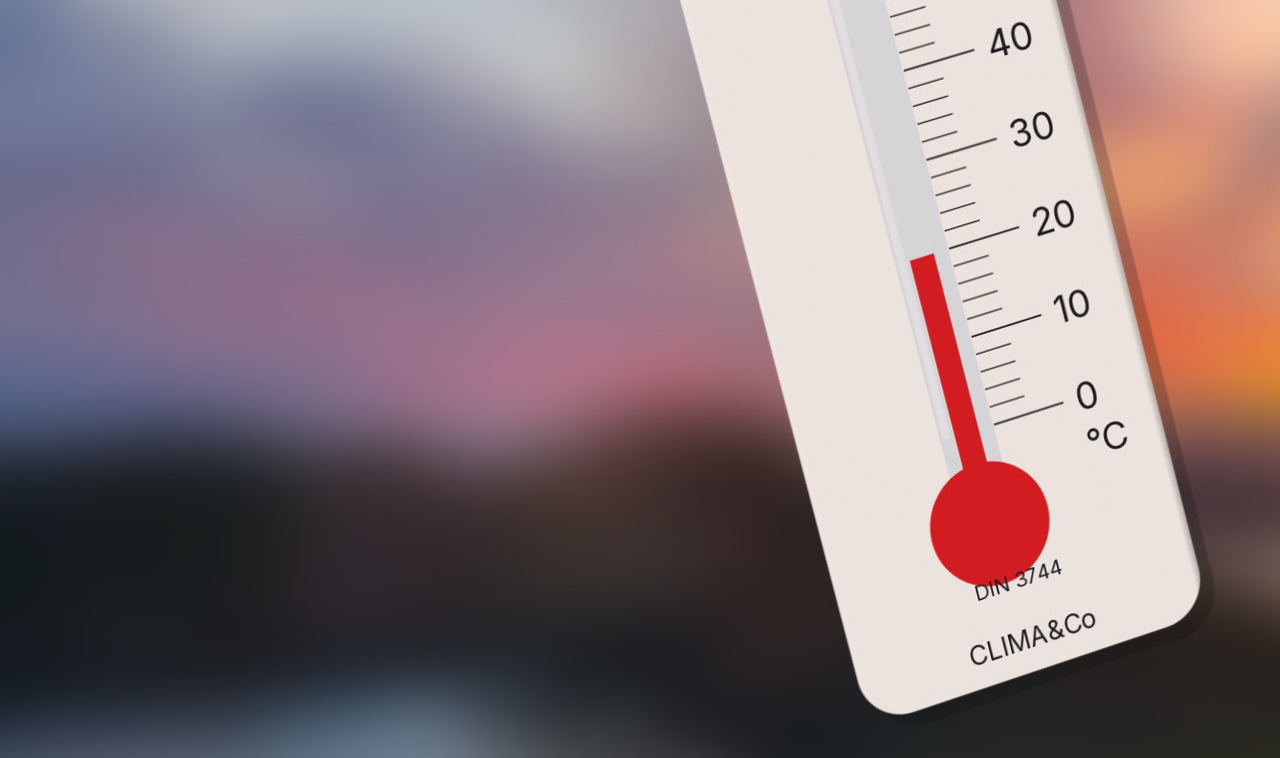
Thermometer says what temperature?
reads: 20 °C
